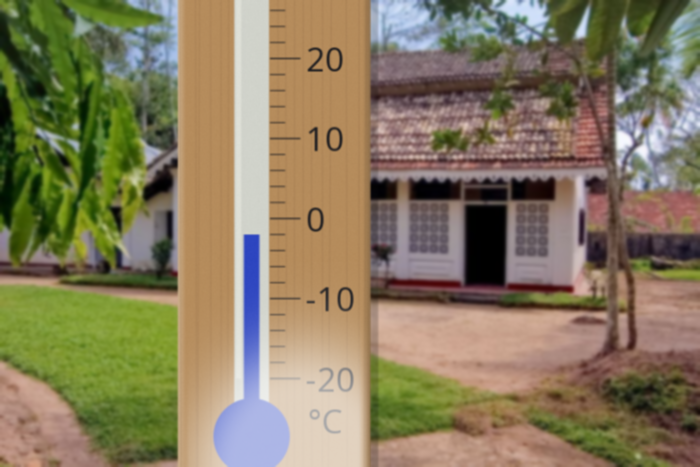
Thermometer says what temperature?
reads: -2 °C
